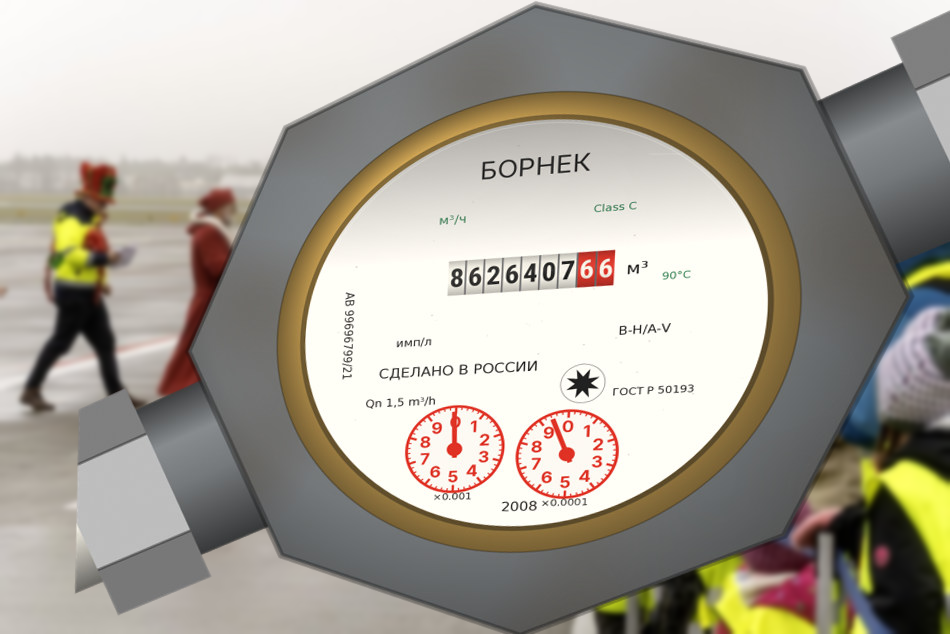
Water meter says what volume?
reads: 8626407.6599 m³
